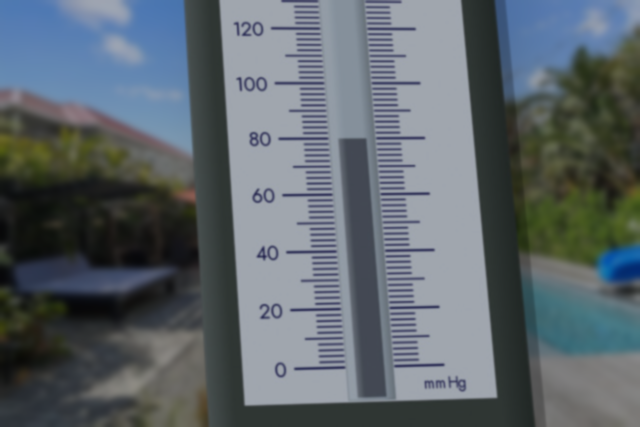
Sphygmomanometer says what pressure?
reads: 80 mmHg
